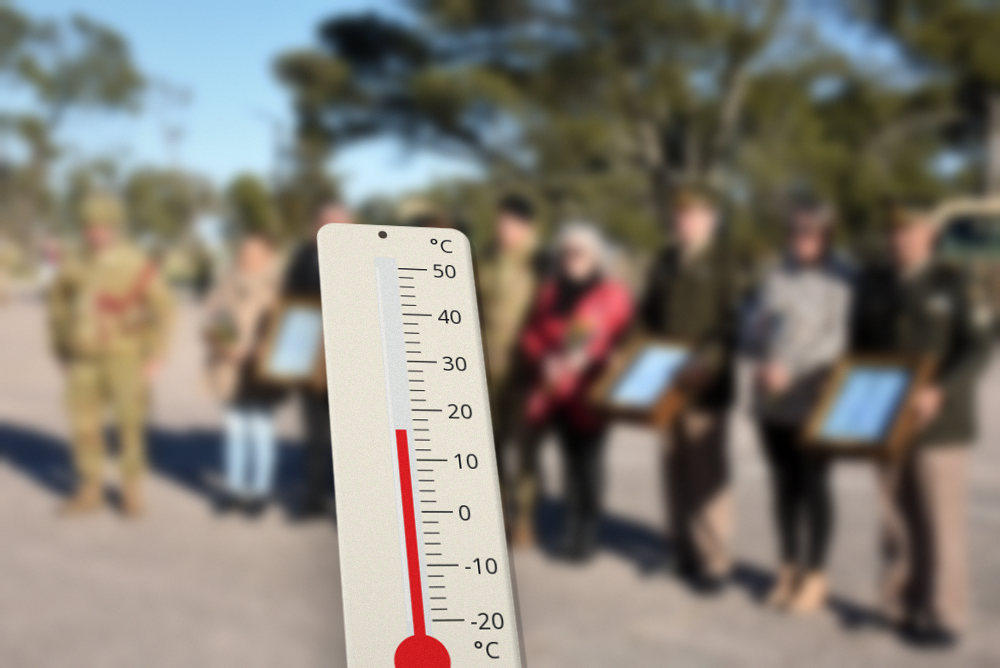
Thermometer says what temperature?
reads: 16 °C
